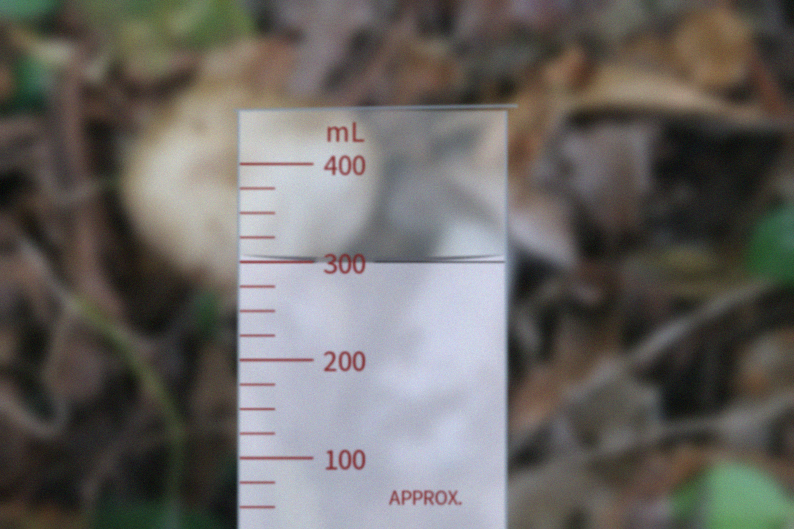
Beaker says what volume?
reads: 300 mL
